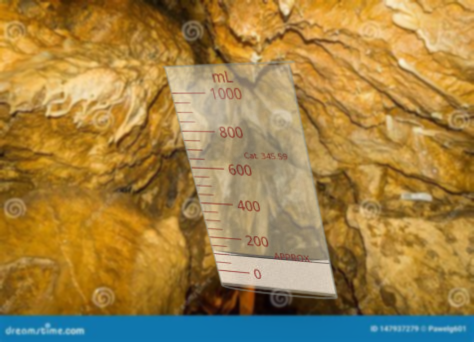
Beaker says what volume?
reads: 100 mL
